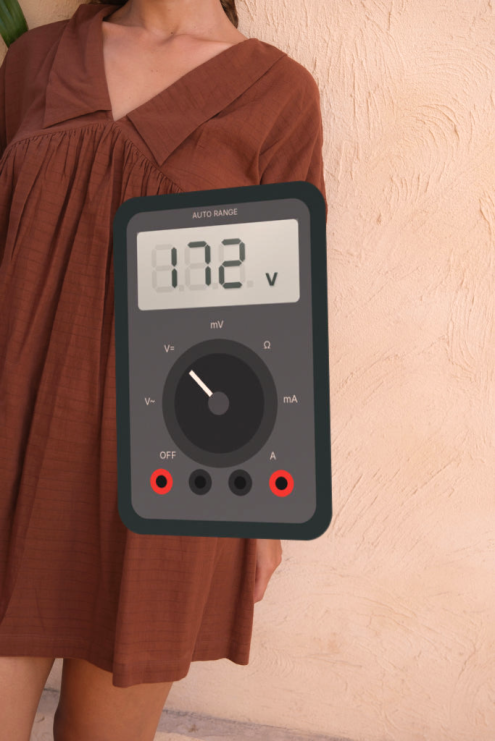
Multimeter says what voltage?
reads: 172 V
